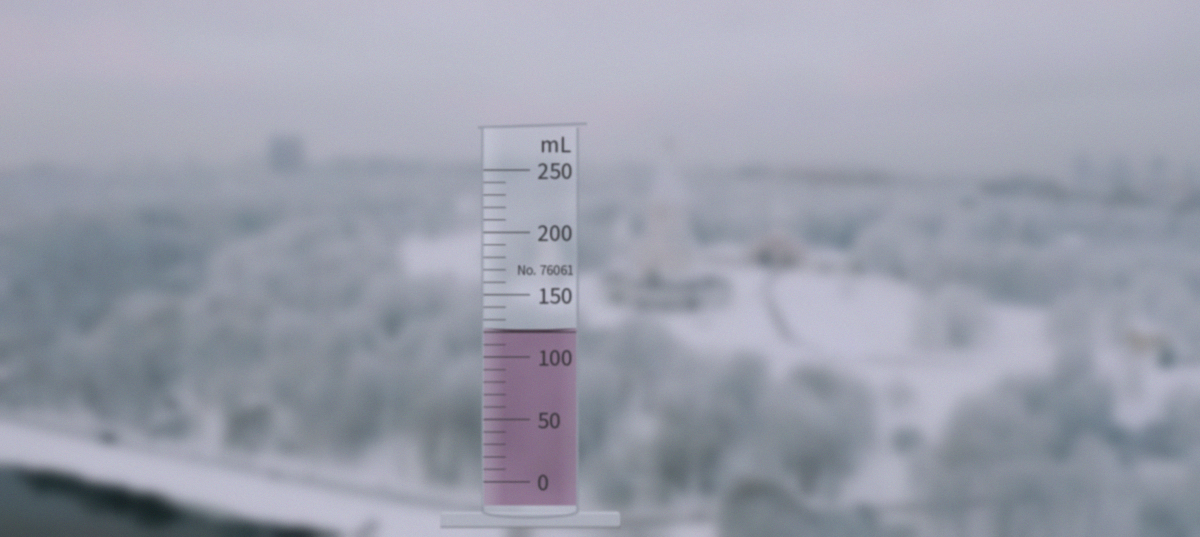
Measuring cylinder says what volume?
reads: 120 mL
